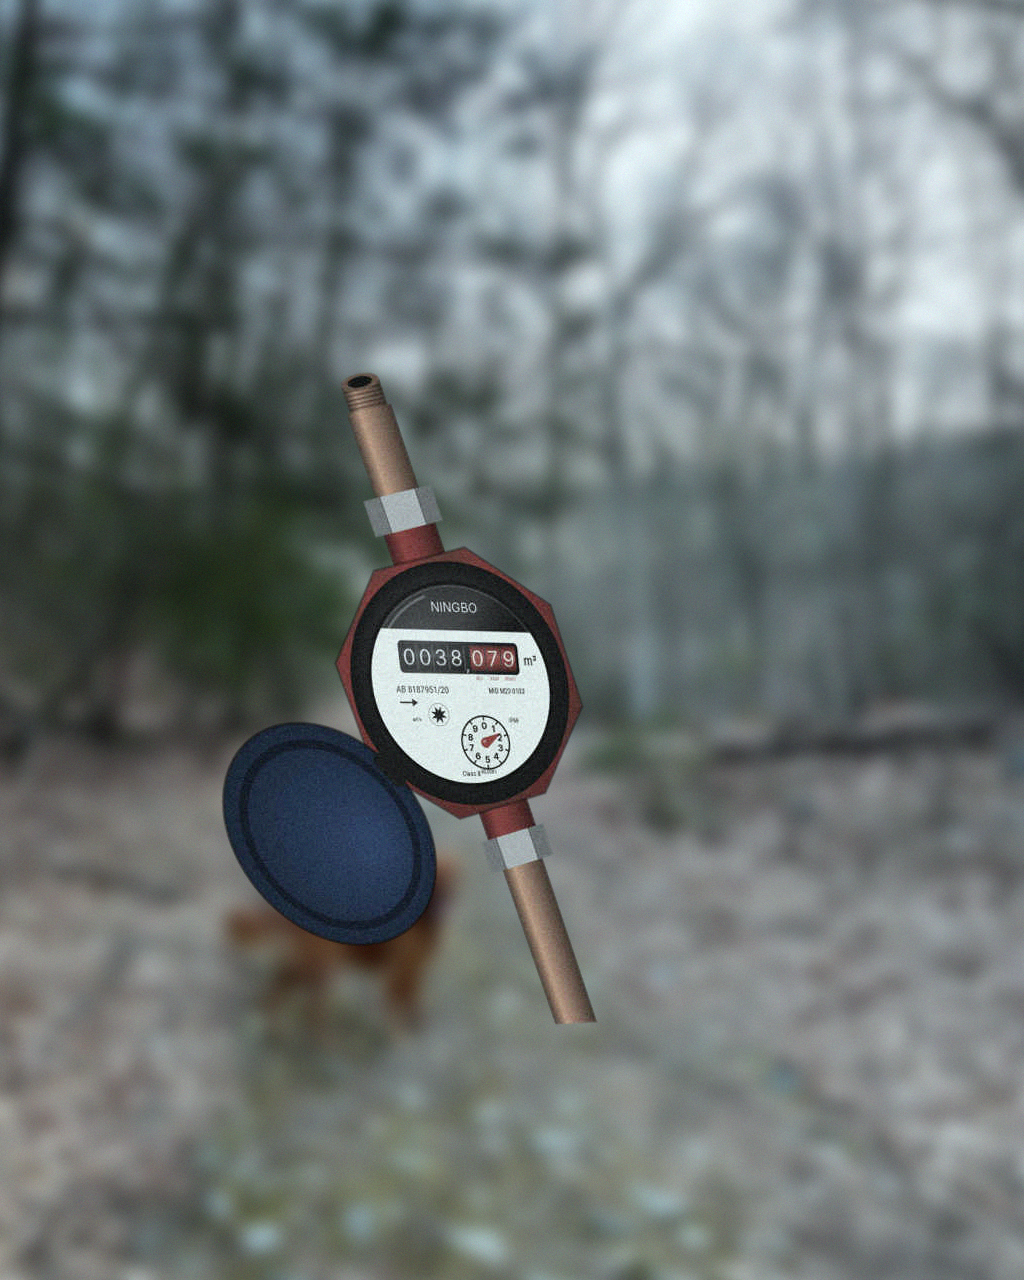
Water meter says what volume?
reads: 38.0791 m³
